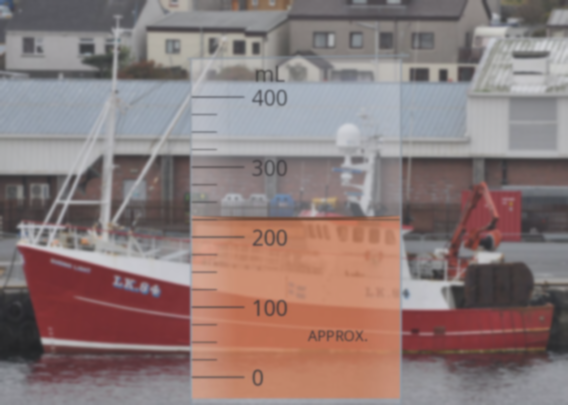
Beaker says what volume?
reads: 225 mL
